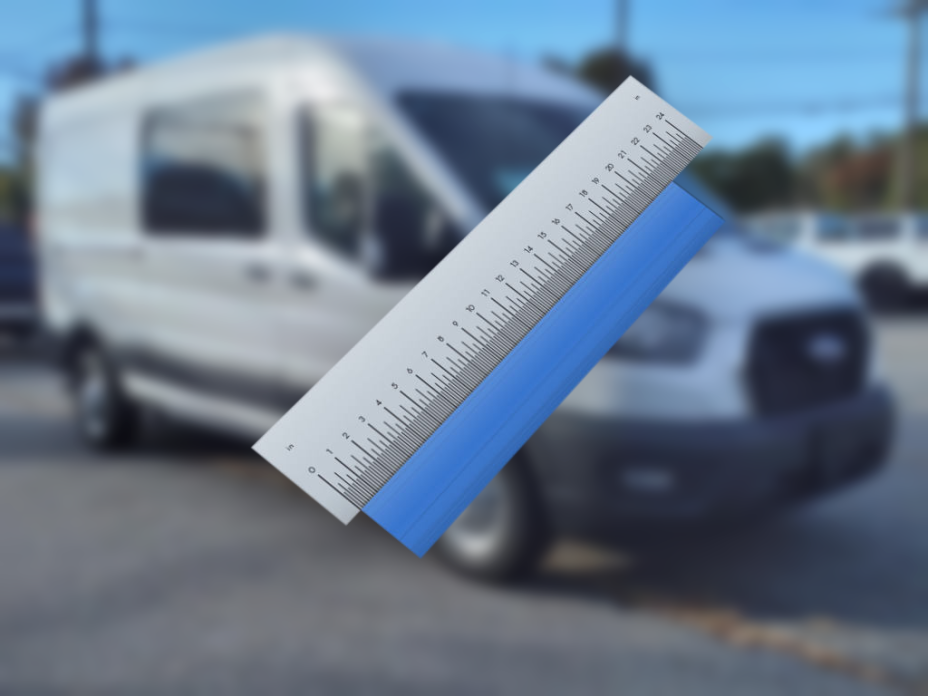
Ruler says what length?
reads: 21.5 in
